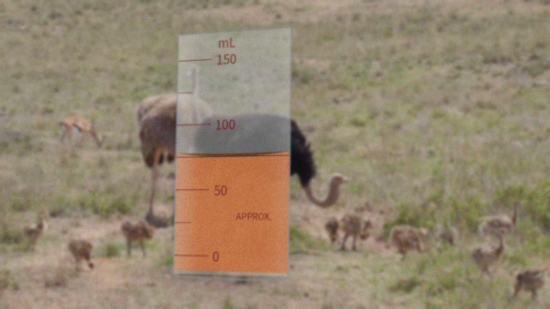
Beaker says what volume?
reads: 75 mL
